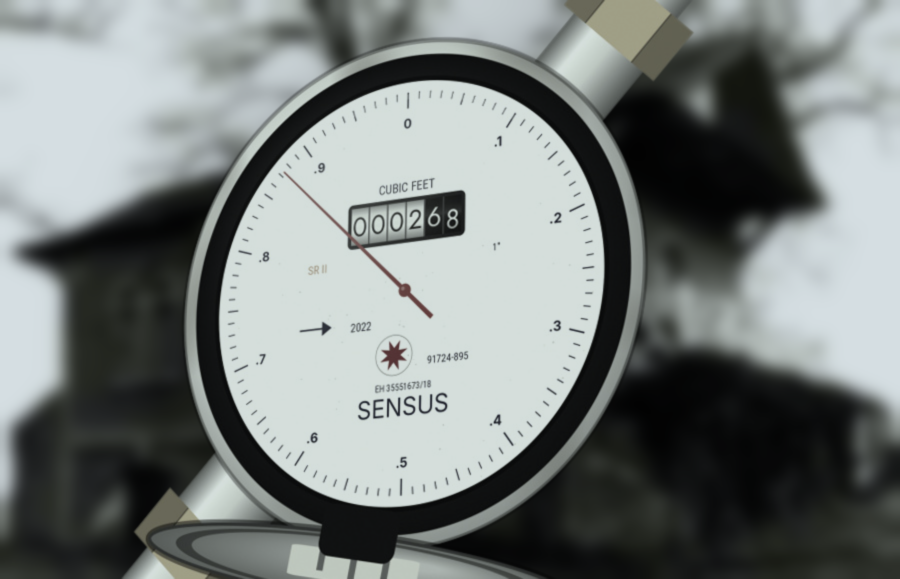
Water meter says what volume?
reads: 267.87 ft³
